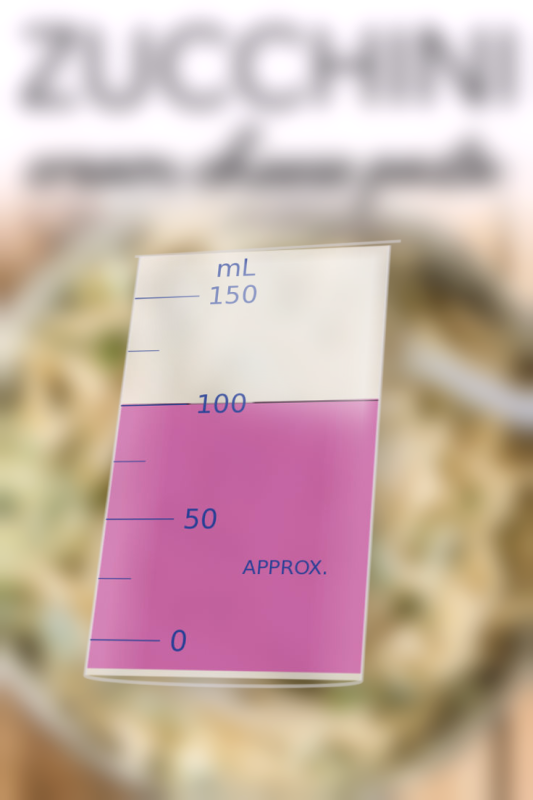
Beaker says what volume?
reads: 100 mL
